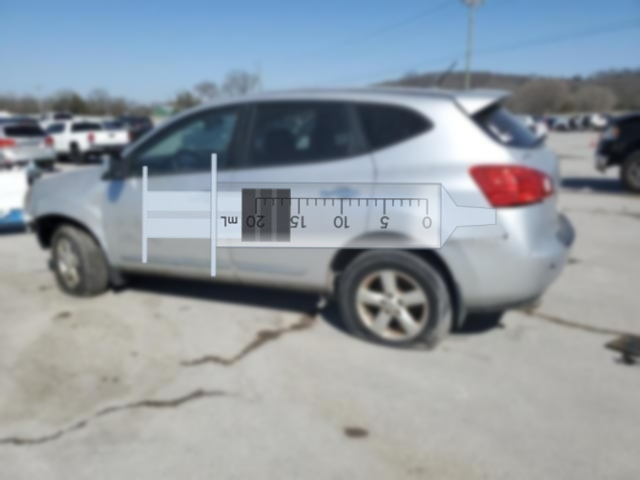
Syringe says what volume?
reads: 16 mL
